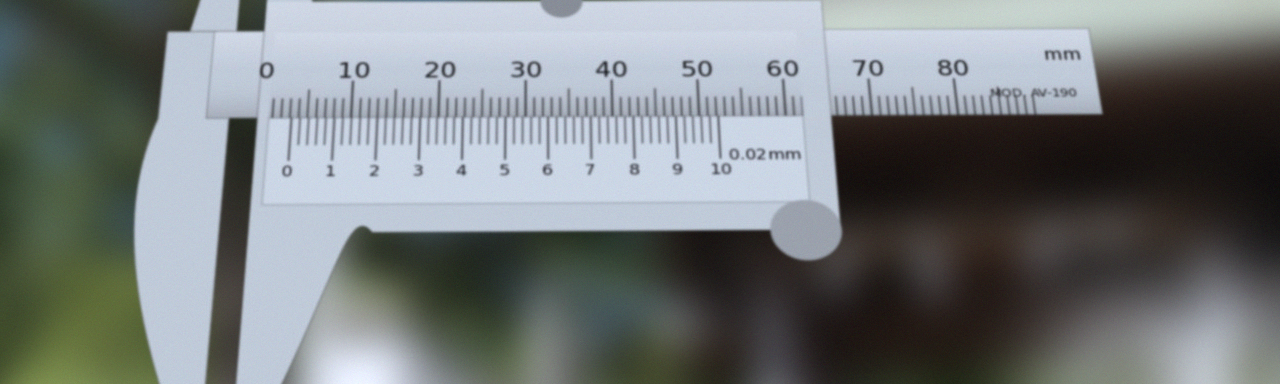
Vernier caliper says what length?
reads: 3.2 mm
